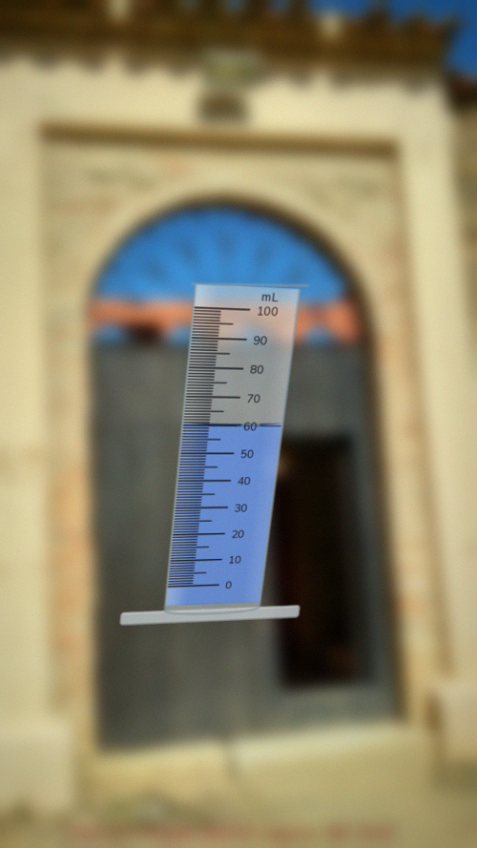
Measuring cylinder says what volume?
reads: 60 mL
